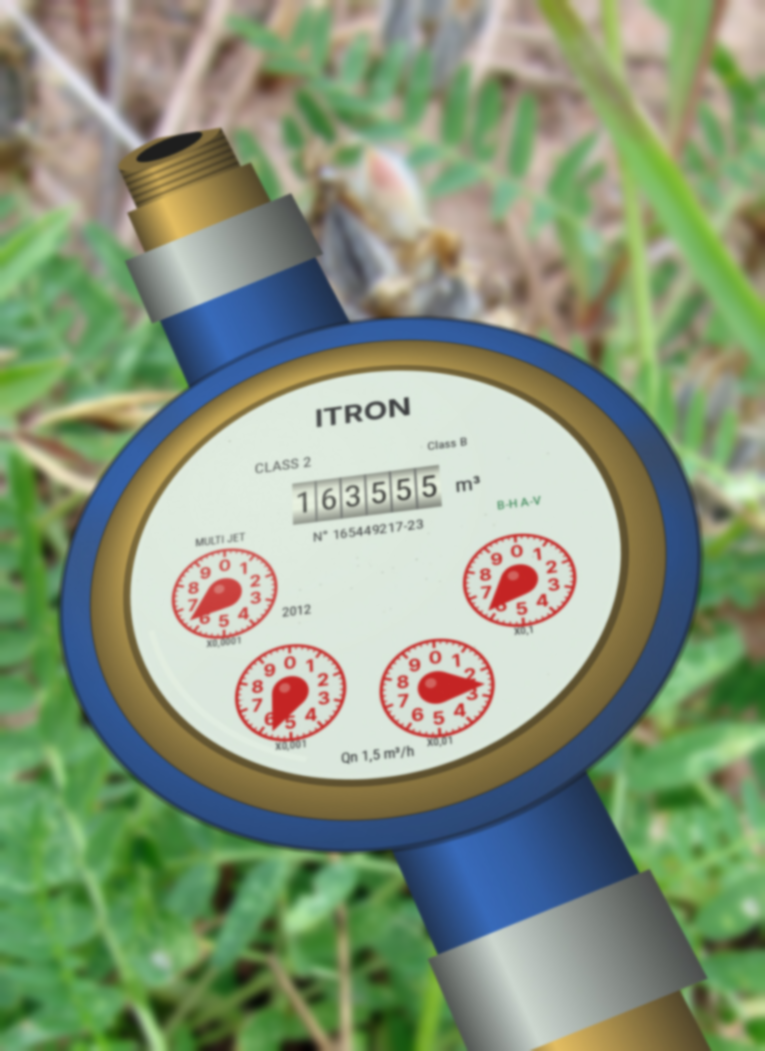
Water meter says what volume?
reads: 163555.6256 m³
